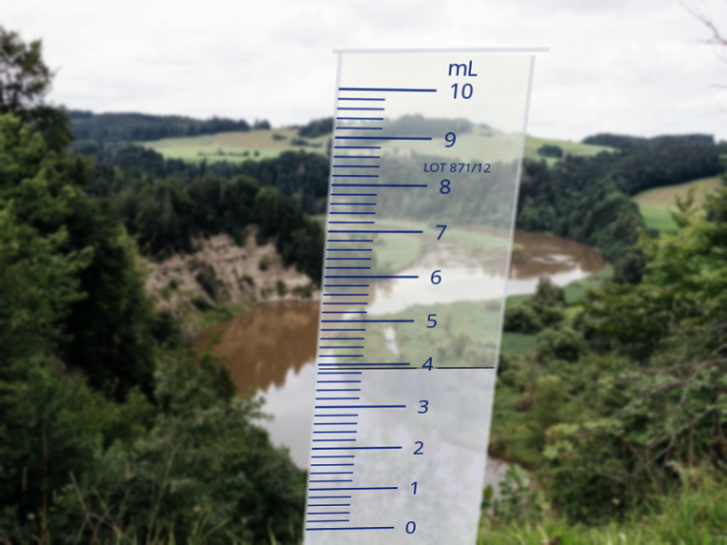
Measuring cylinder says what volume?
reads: 3.9 mL
